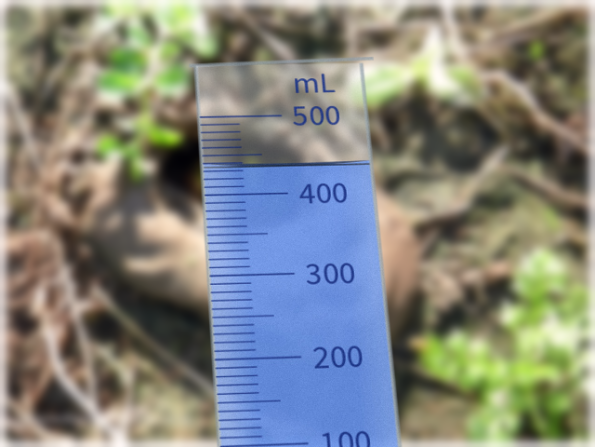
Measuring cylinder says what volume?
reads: 435 mL
